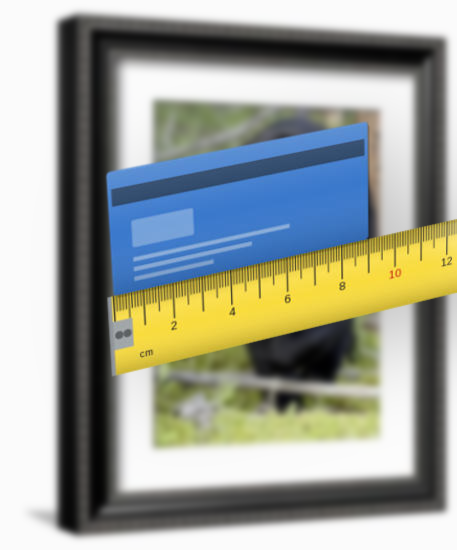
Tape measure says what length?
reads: 9 cm
